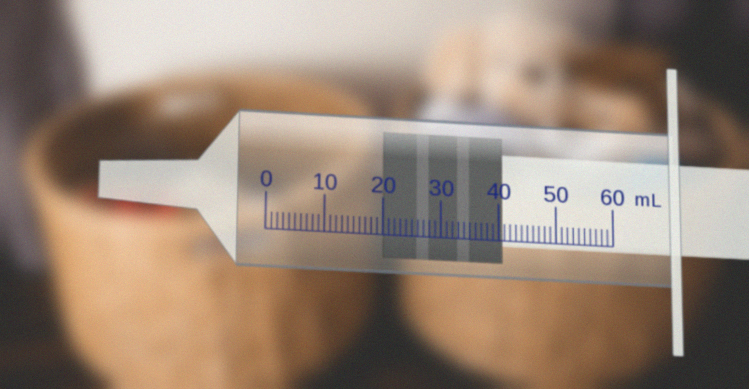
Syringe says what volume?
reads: 20 mL
